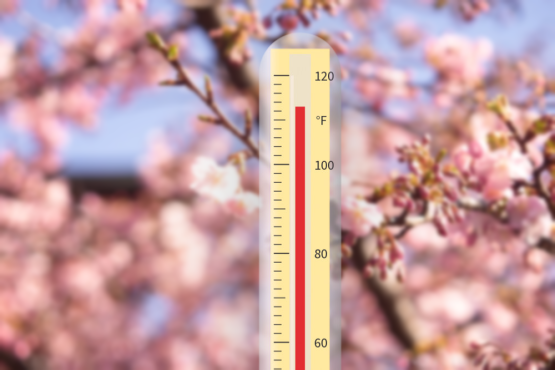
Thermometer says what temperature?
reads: 113 °F
